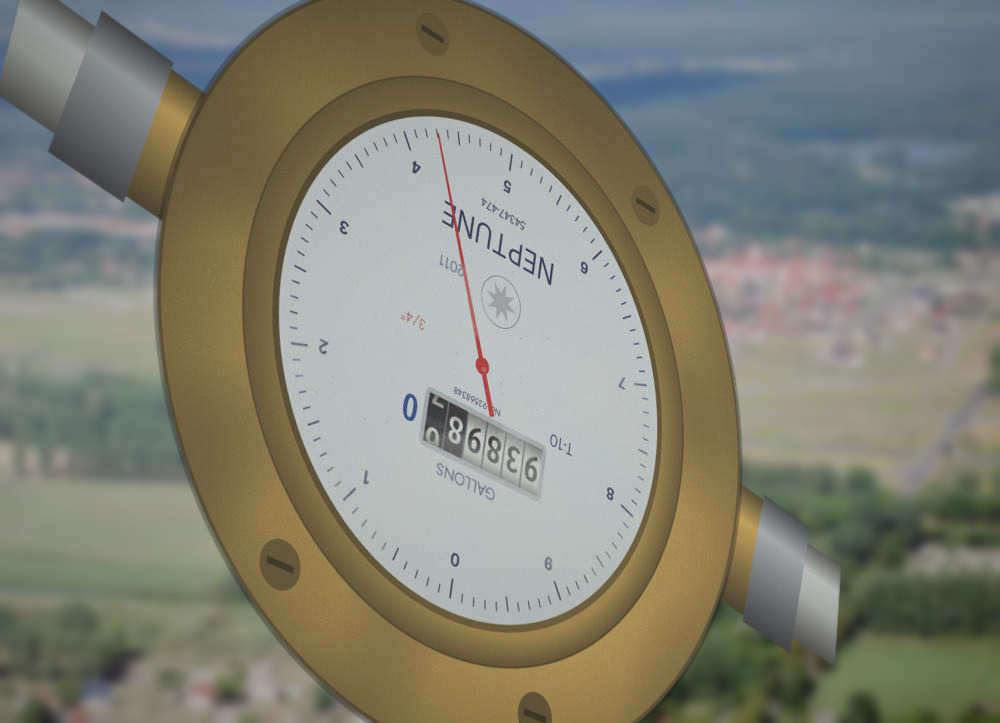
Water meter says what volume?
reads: 9389864.3 gal
